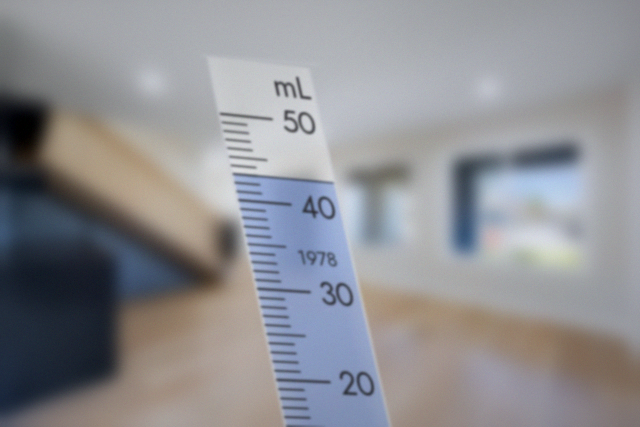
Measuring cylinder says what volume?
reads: 43 mL
